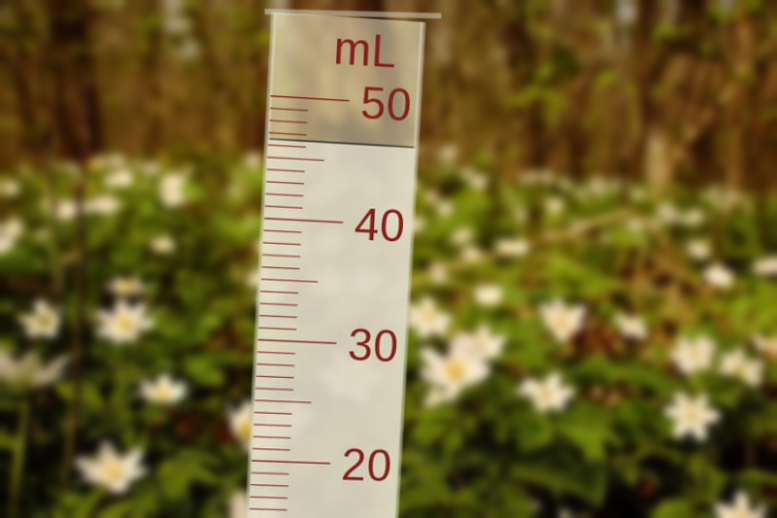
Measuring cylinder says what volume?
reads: 46.5 mL
